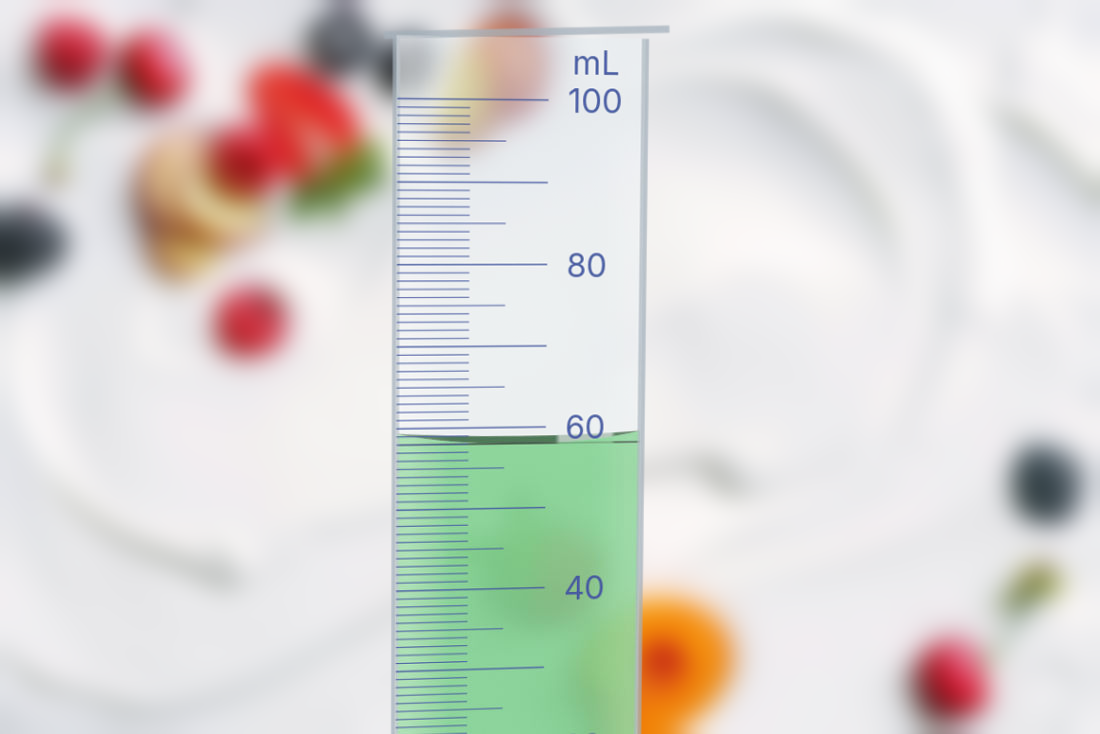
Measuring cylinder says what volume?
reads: 58 mL
